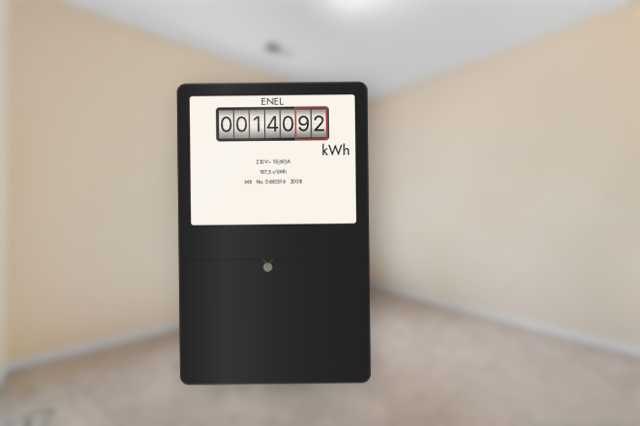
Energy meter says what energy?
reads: 140.92 kWh
